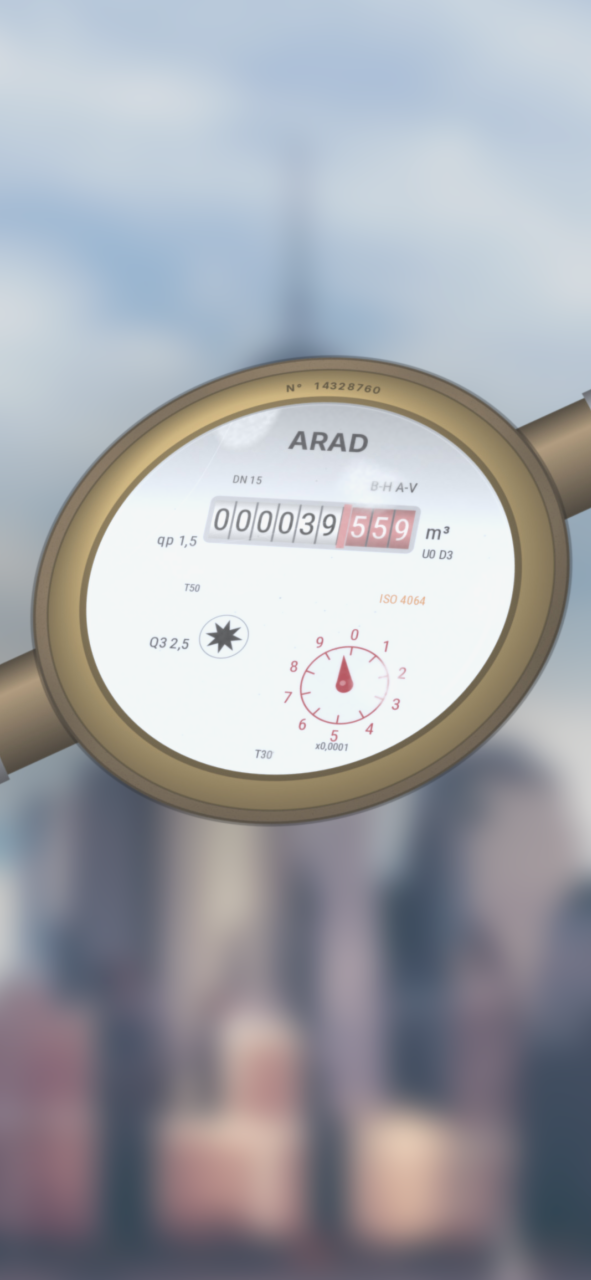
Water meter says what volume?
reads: 39.5589 m³
